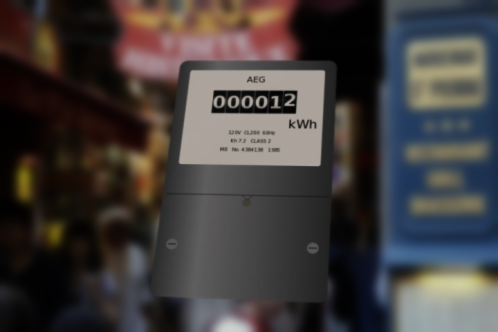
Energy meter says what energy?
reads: 12 kWh
